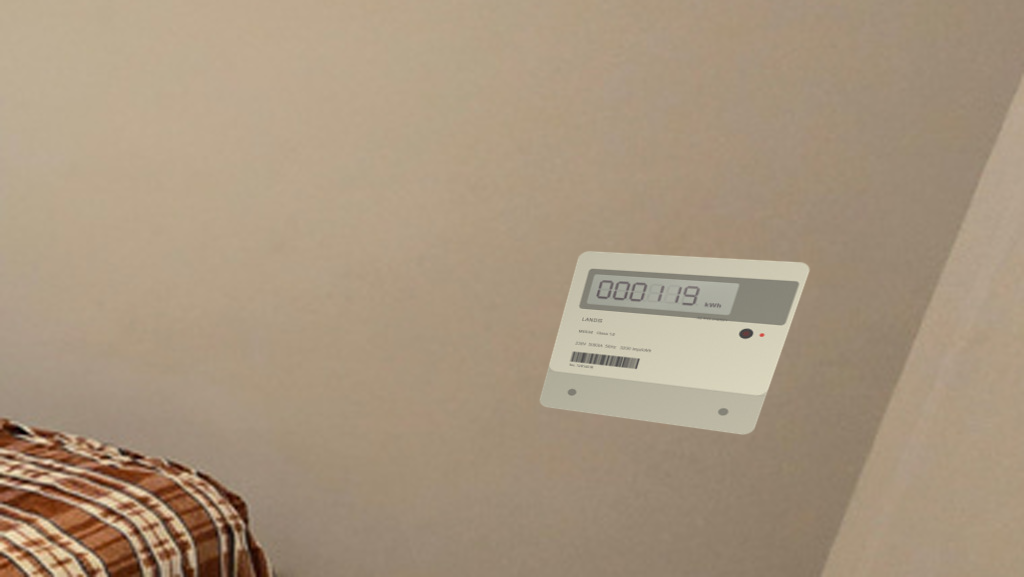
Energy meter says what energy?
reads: 119 kWh
